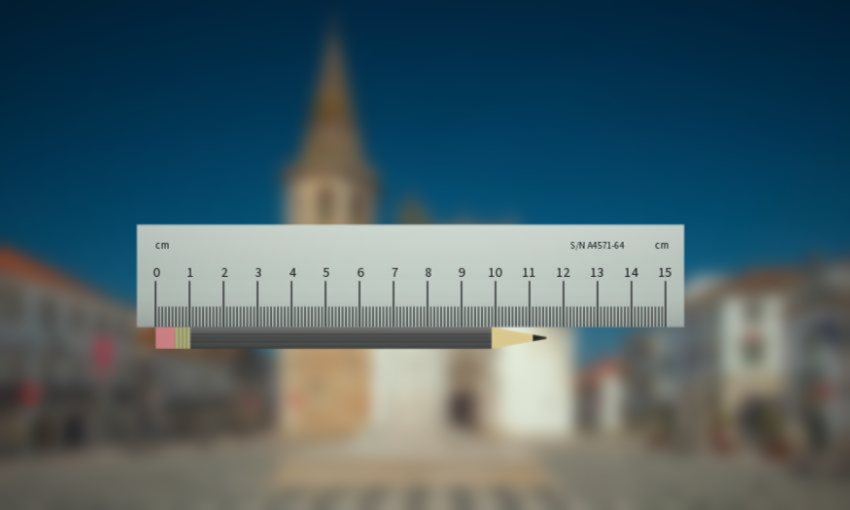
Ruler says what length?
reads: 11.5 cm
